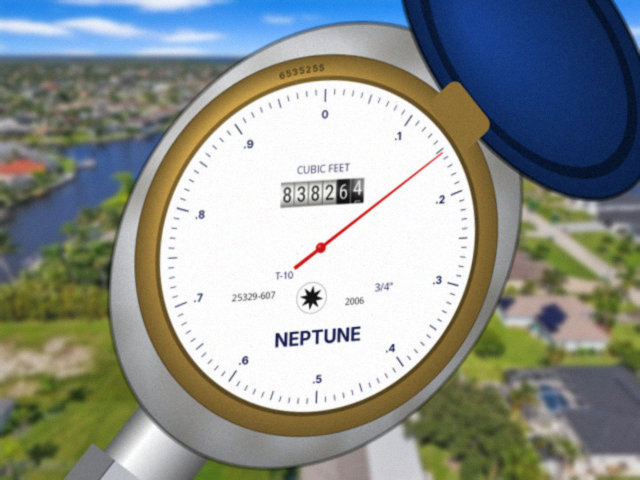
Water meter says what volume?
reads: 838264.15 ft³
